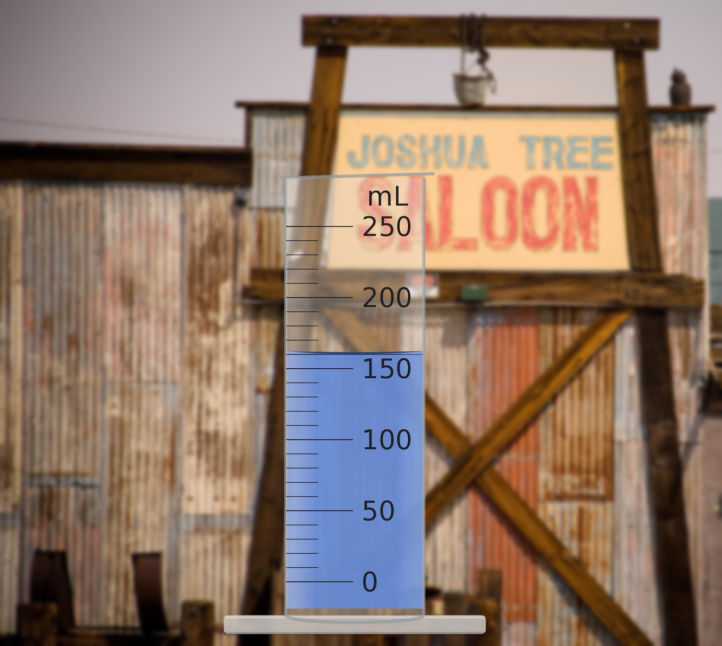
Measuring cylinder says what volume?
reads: 160 mL
